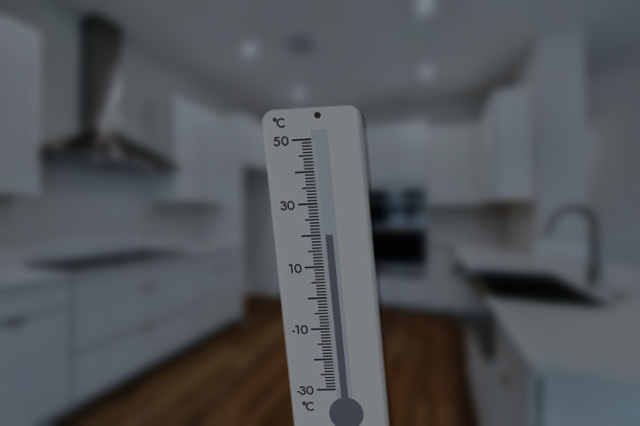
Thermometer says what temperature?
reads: 20 °C
